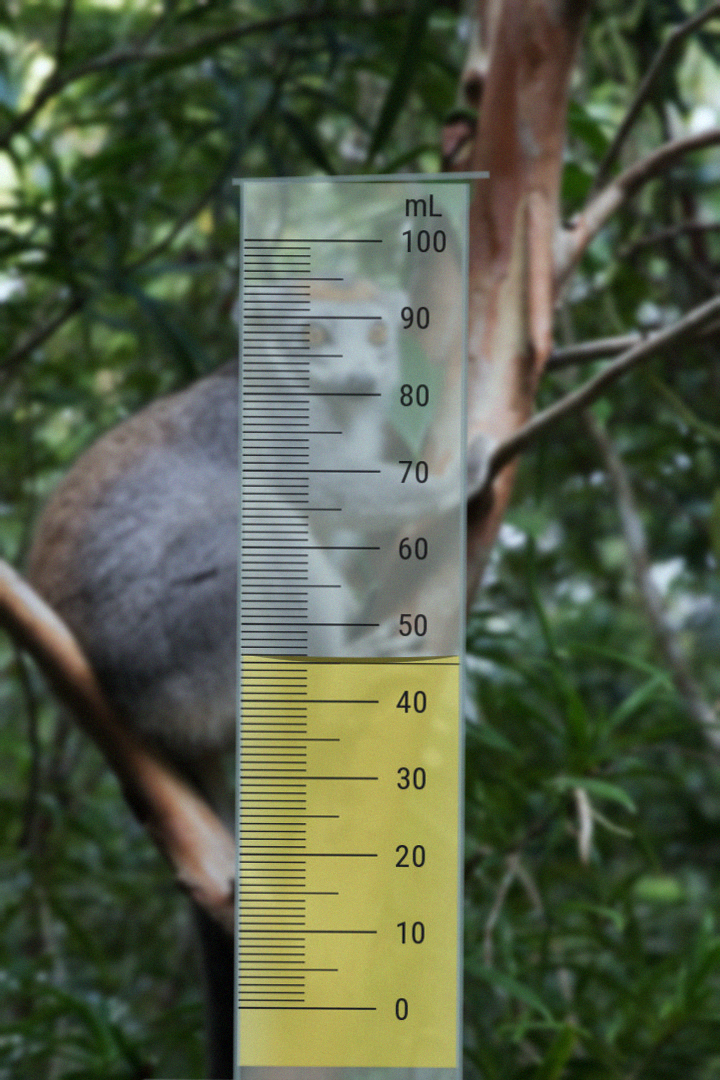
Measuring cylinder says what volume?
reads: 45 mL
